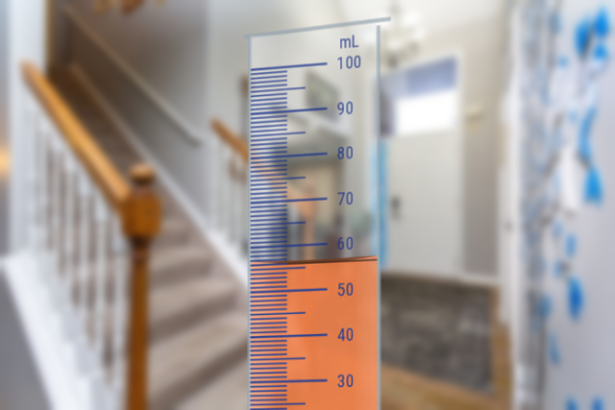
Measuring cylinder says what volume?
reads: 56 mL
